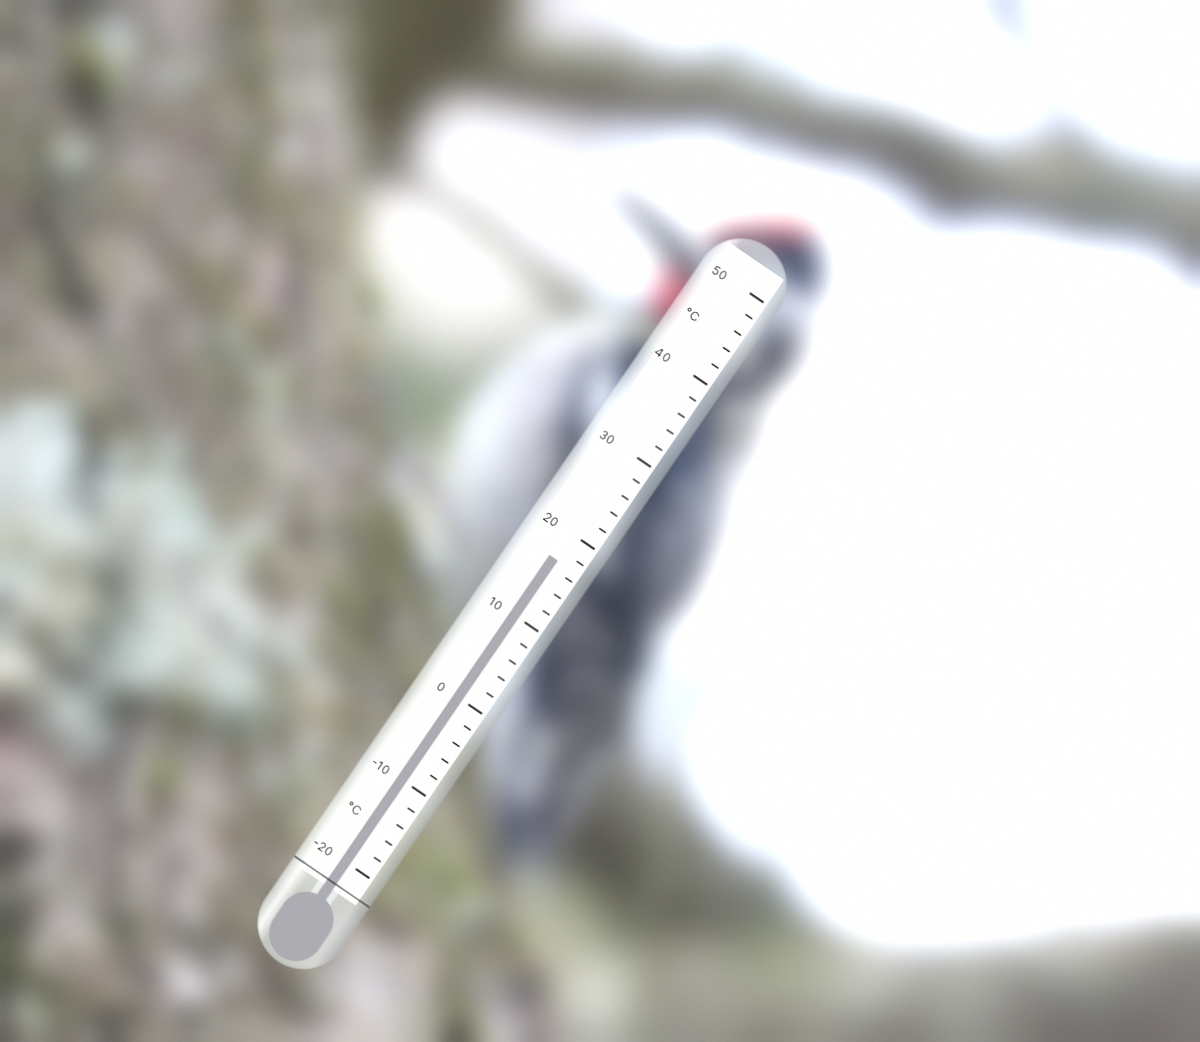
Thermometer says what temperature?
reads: 17 °C
